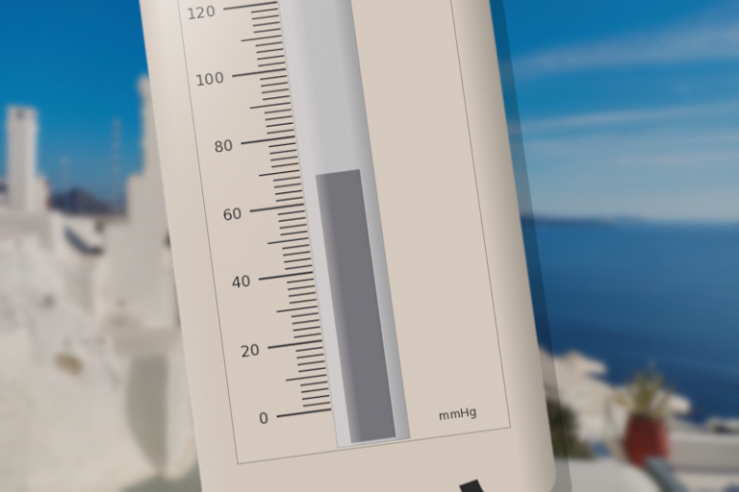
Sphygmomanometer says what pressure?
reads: 68 mmHg
